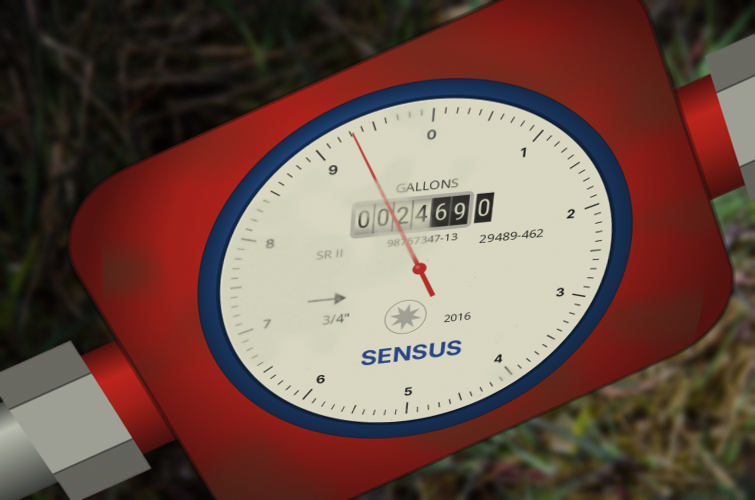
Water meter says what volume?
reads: 24689.3 gal
